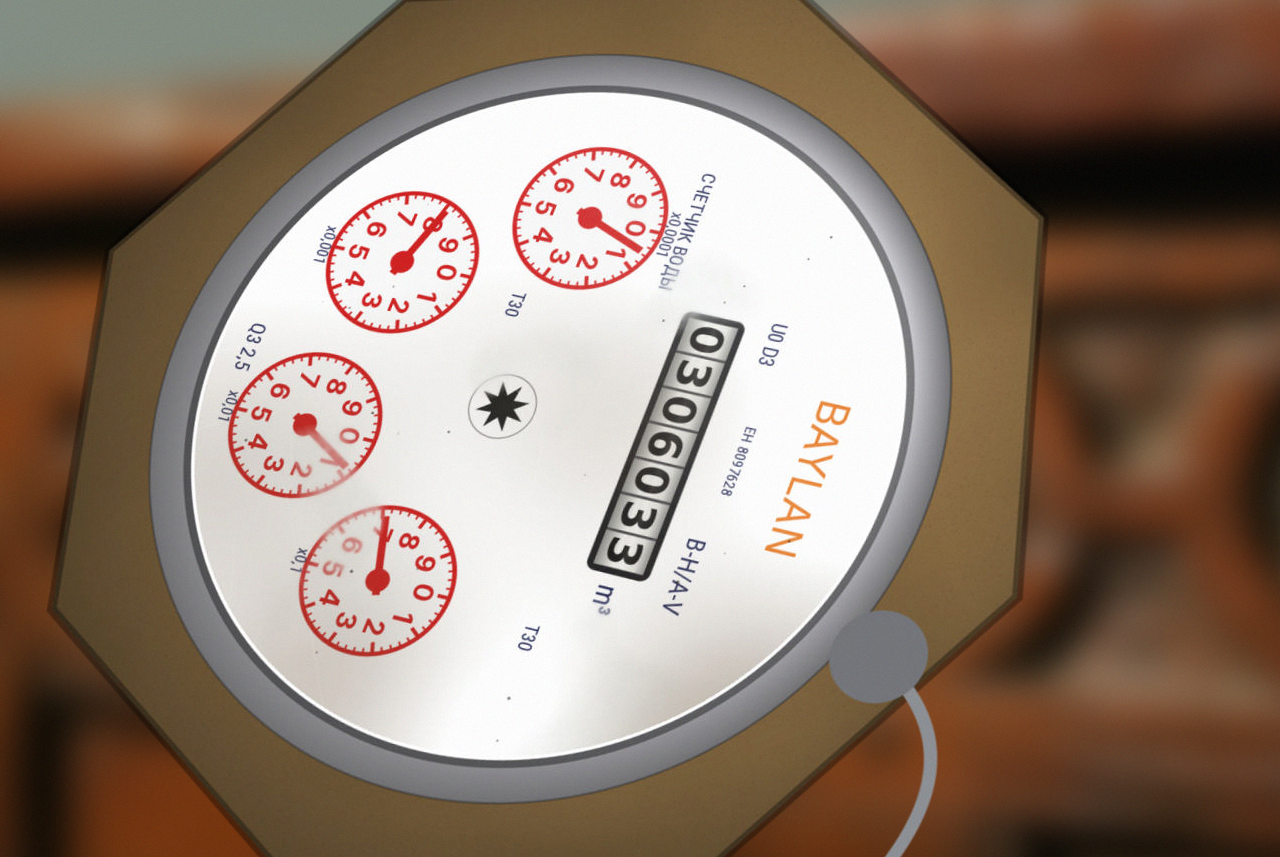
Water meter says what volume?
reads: 306033.7080 m³
